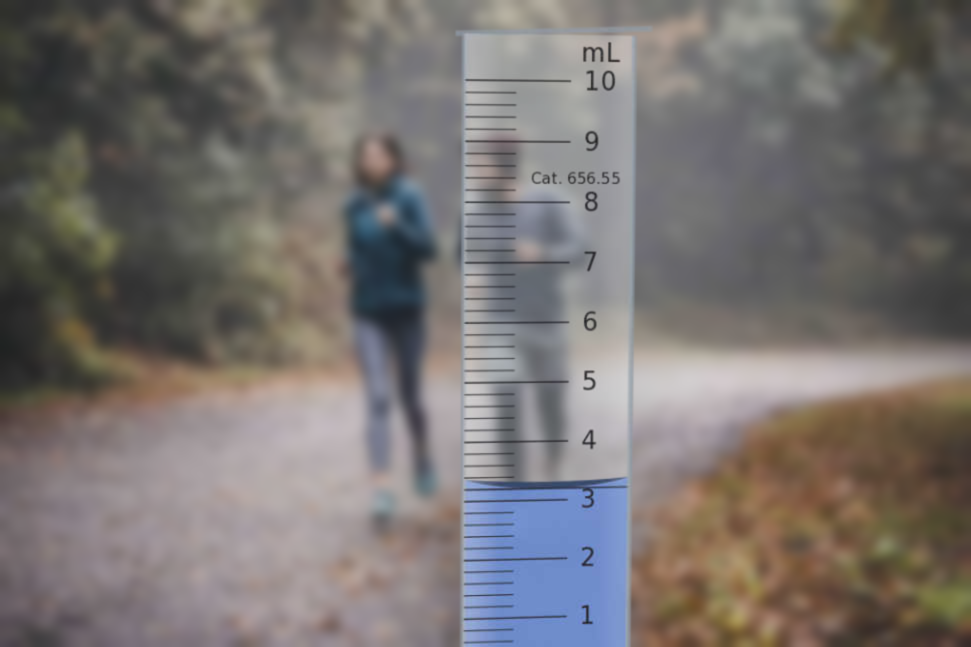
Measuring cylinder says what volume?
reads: 3.2 mL
